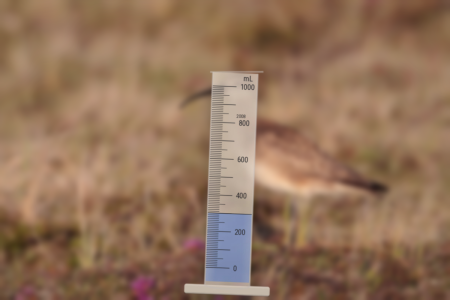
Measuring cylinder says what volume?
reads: 300 mL
